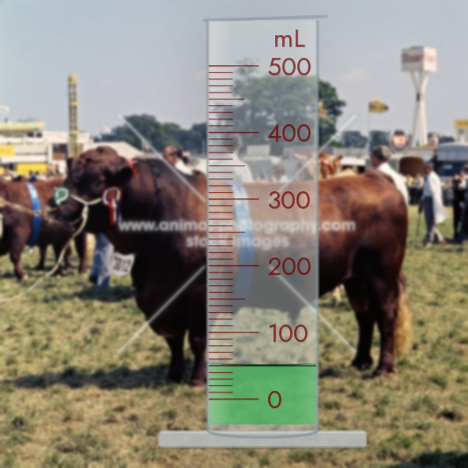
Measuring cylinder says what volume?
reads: 50 mL
